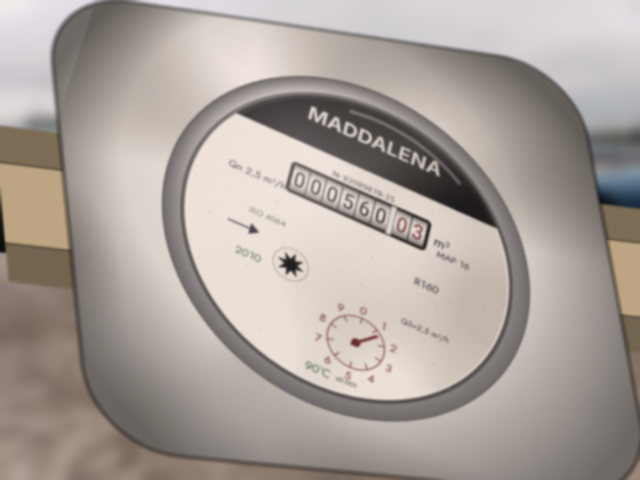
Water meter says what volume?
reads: 560.031 m³
